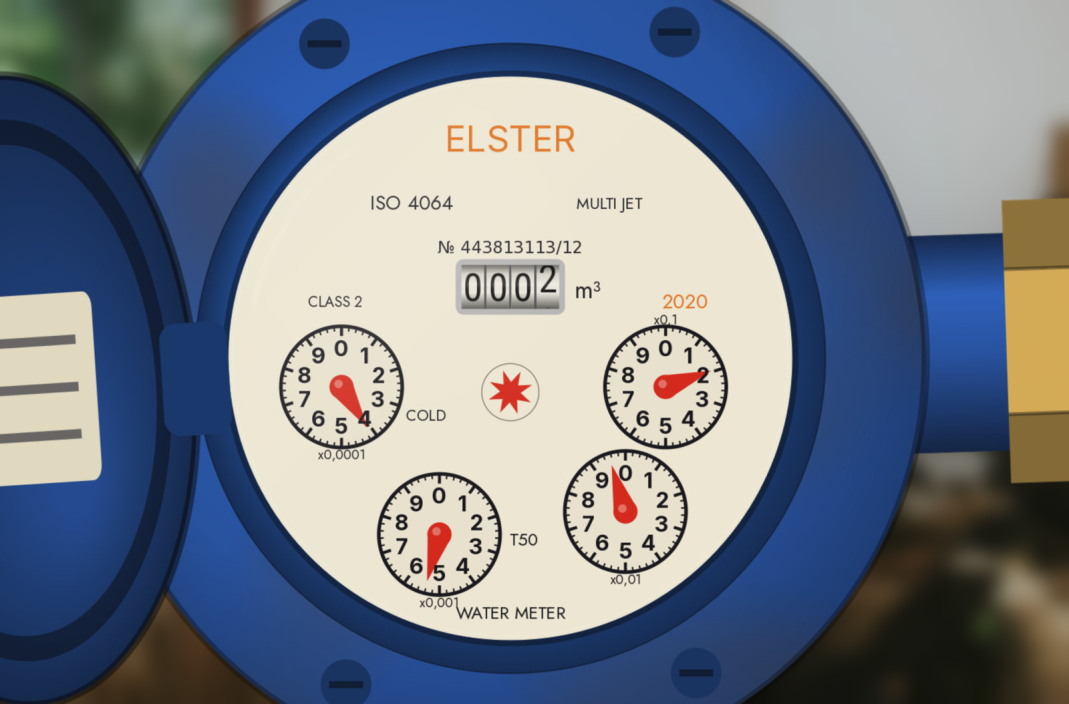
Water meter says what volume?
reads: 2.1954 m³
